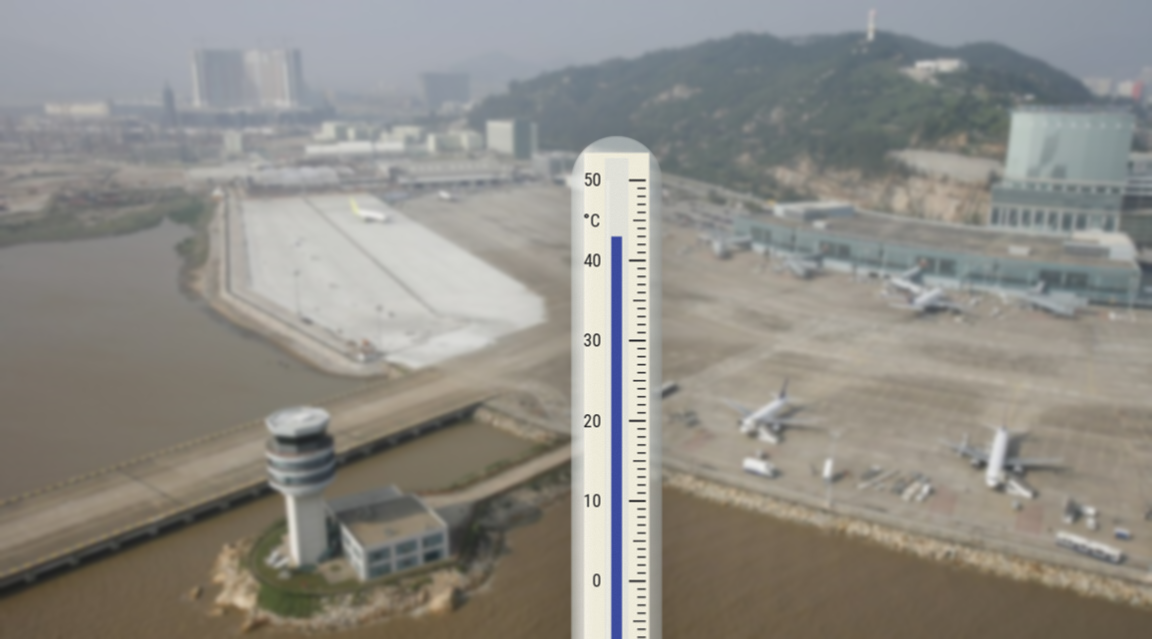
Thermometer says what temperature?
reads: 43 °C
